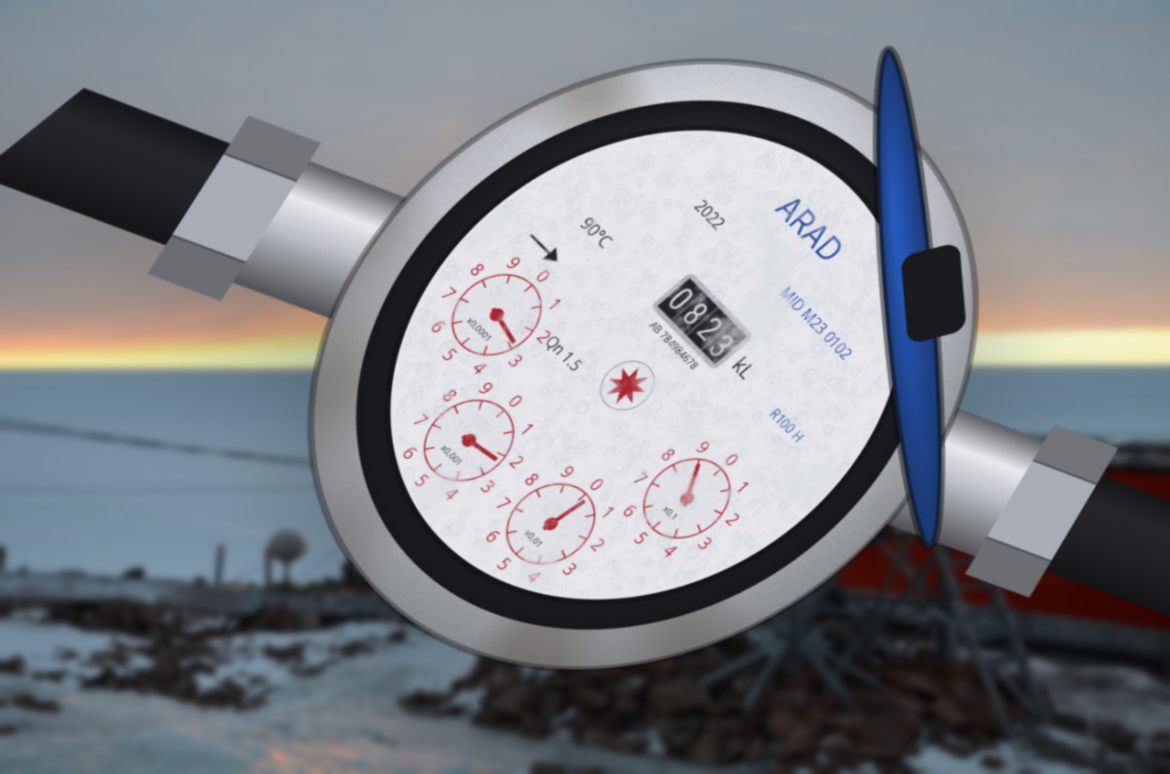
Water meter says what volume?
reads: 822.9022 kL
